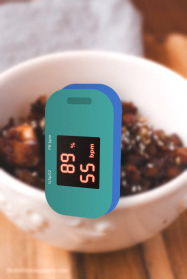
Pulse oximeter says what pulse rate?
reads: 55 bpm
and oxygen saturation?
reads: 89 %
